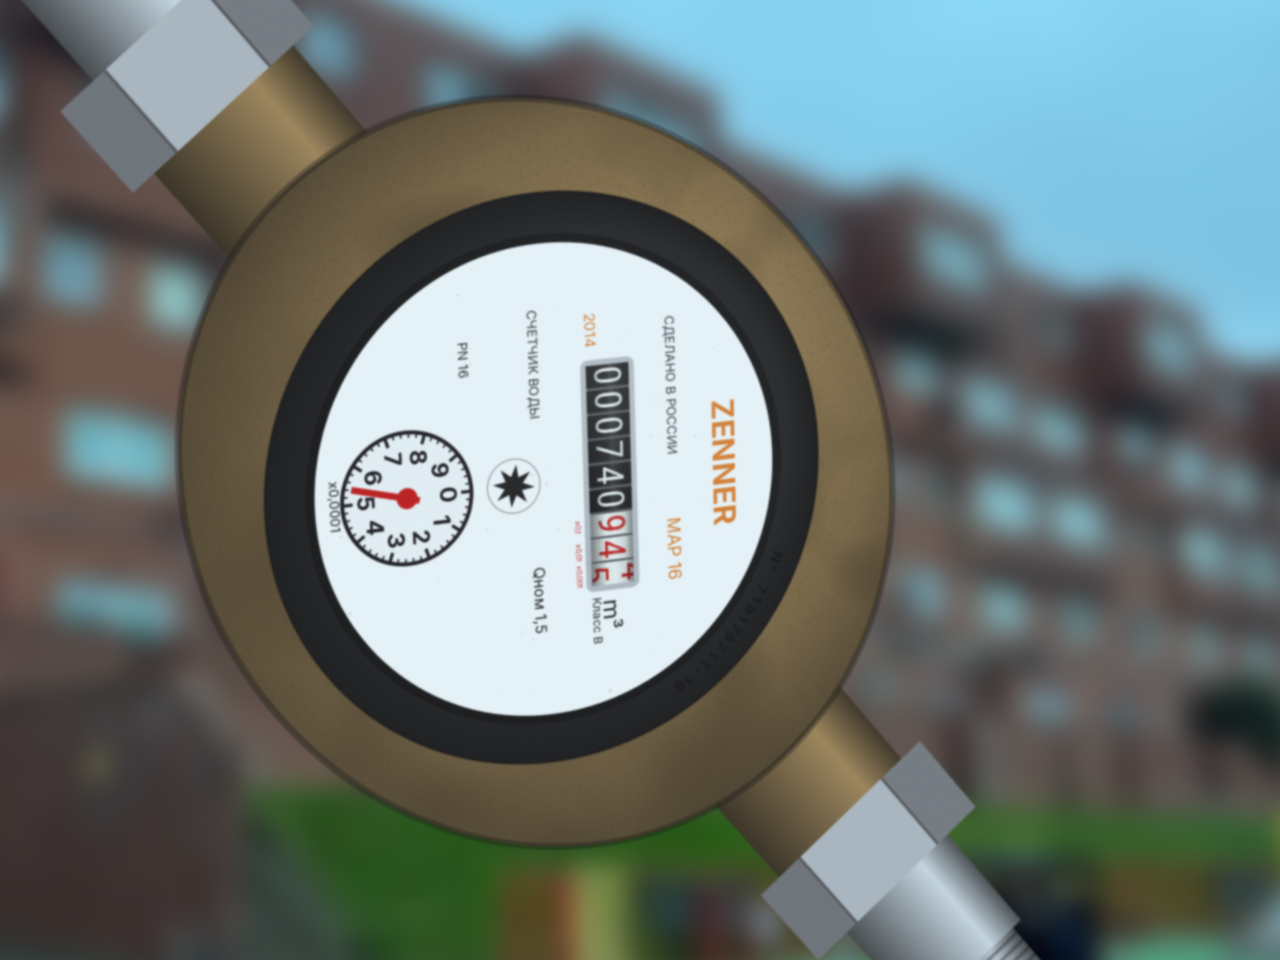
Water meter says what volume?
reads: 740.9445 m³
